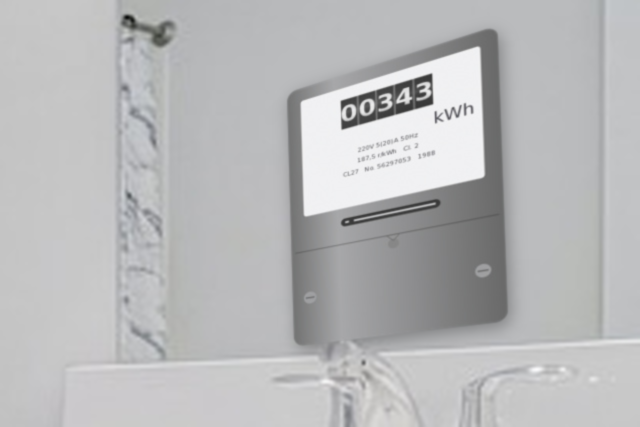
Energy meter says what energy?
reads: 343 kWh
